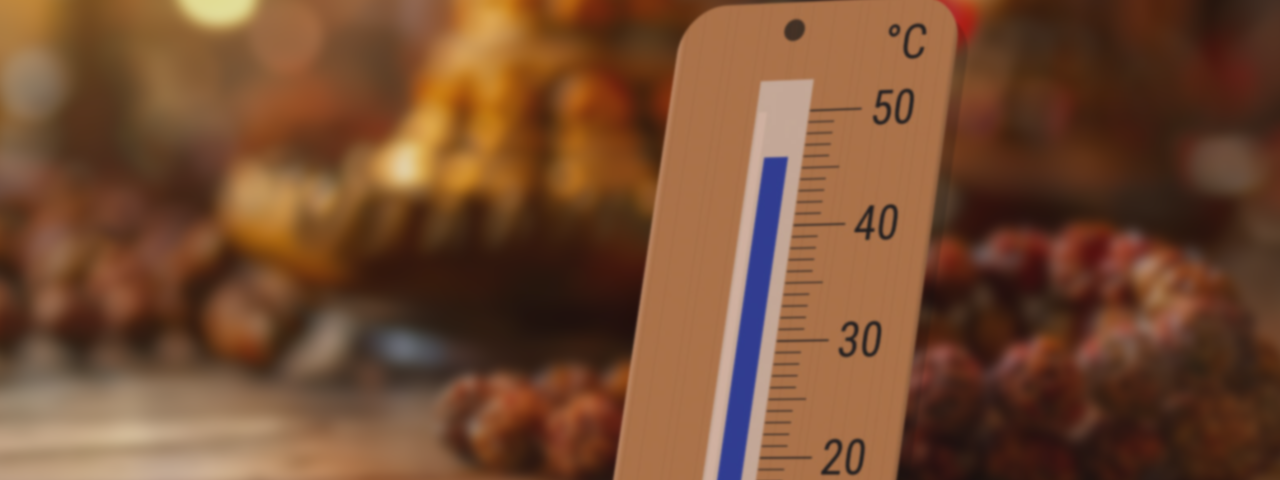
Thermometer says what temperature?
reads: 46 °C
